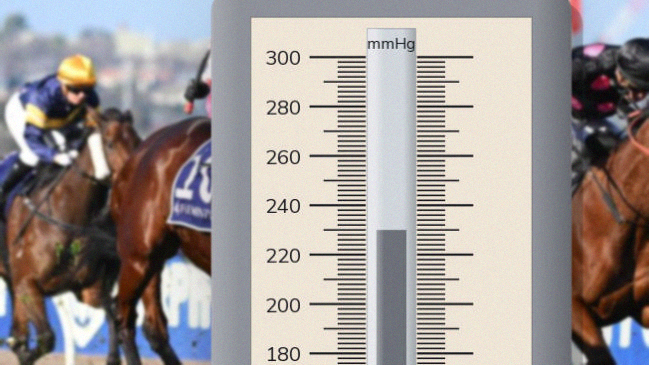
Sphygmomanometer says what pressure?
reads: 230 mmHg
